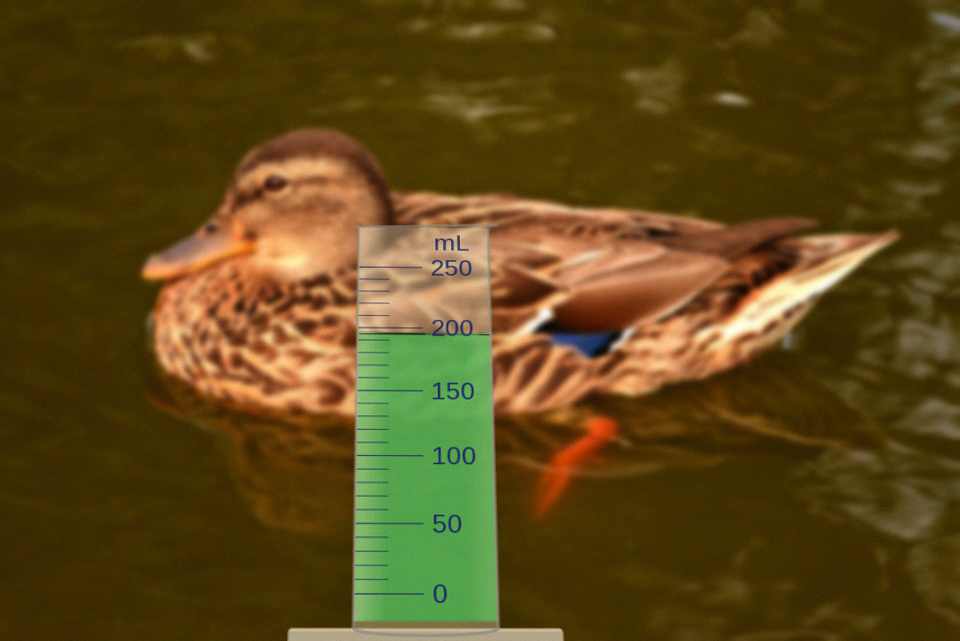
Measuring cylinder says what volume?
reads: 195 mL
